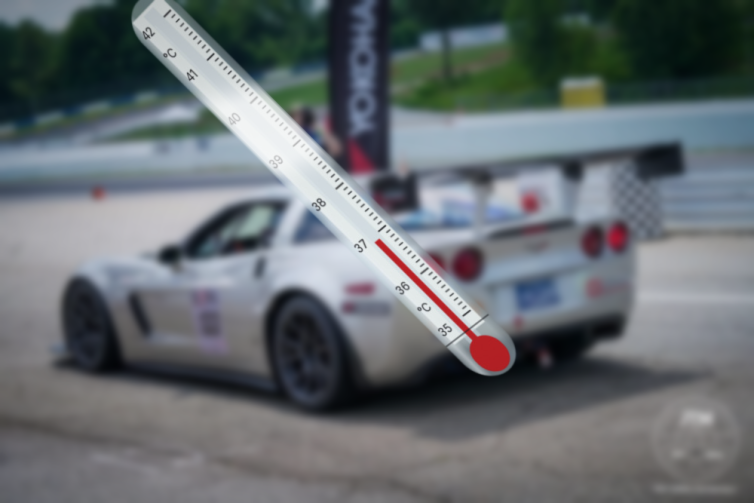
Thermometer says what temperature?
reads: 36.9 °C
